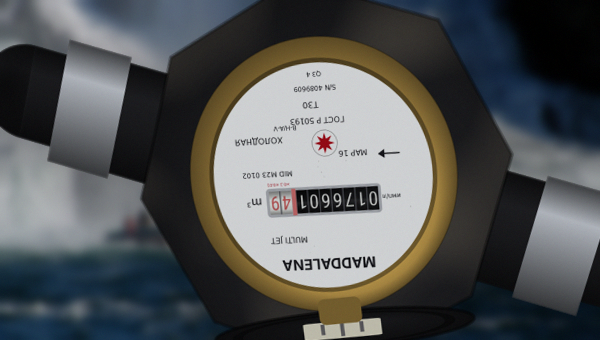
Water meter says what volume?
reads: 176601.49 m³
